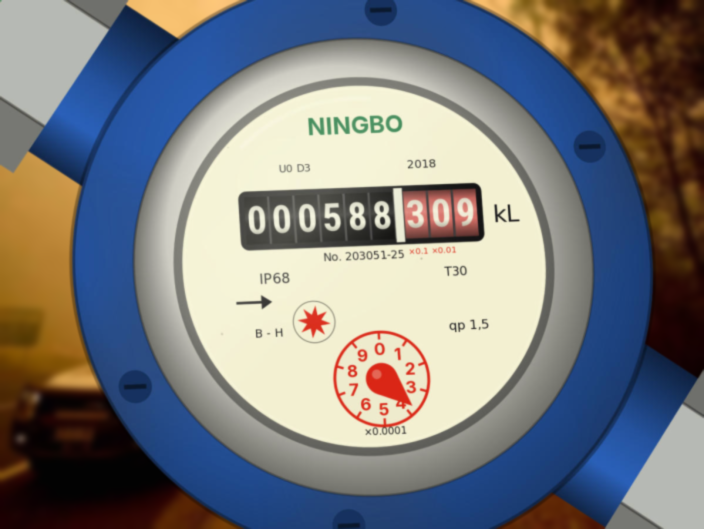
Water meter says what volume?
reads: 588.3093 kL
